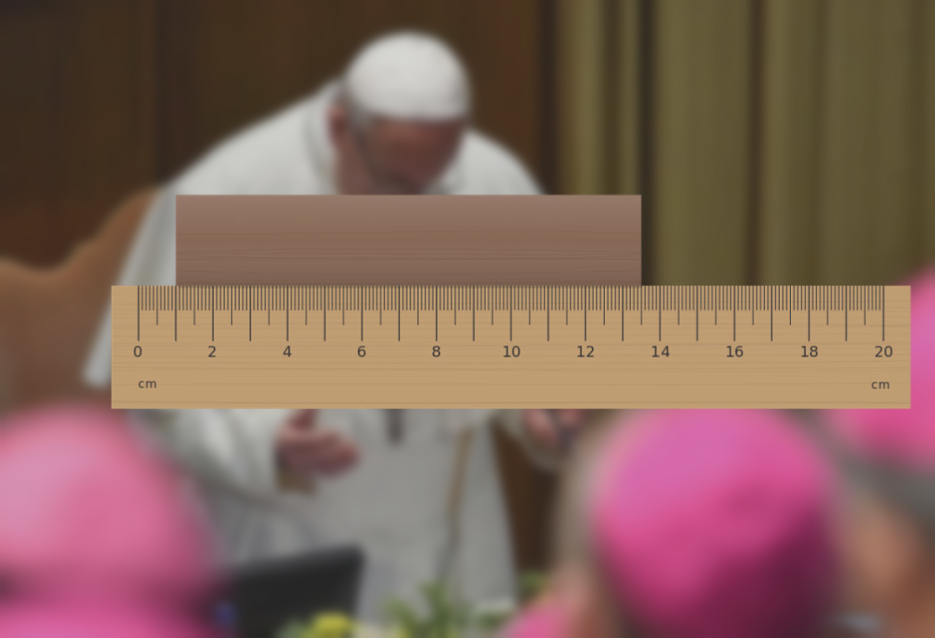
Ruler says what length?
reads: 12.5 cm
